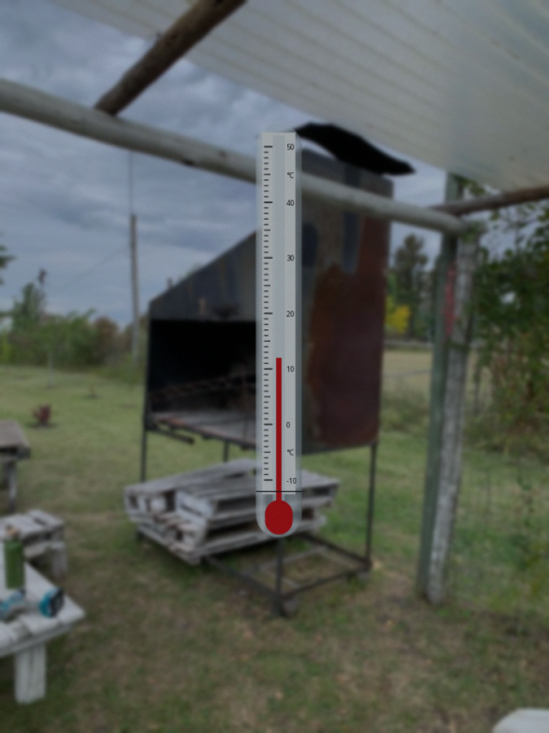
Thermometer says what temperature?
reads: 12 °C
